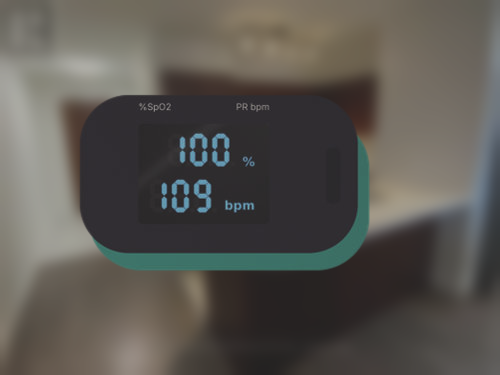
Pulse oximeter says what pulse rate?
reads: 109 bpm
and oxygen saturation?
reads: 100 %
